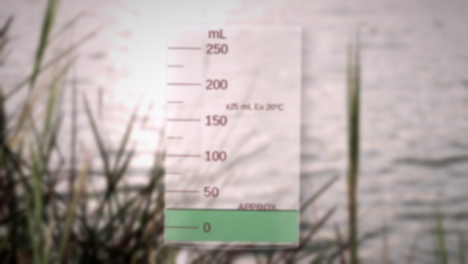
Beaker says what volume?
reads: 25 mL
